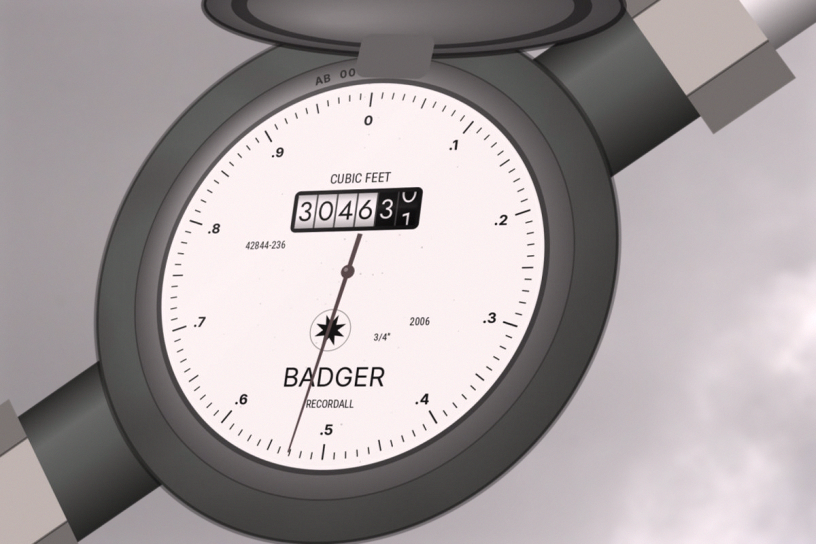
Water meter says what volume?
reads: 304630.53 ft³
